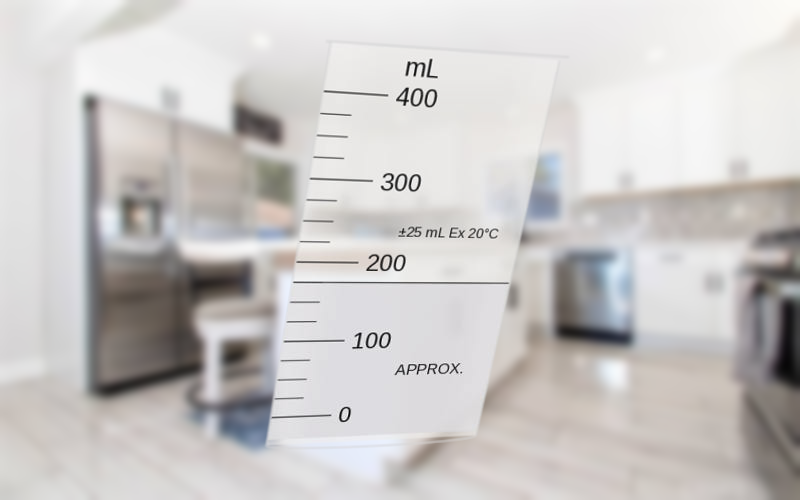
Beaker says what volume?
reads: 175 mL
